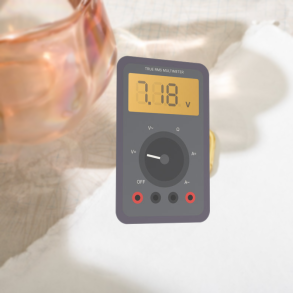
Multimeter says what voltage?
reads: 7.18 V
